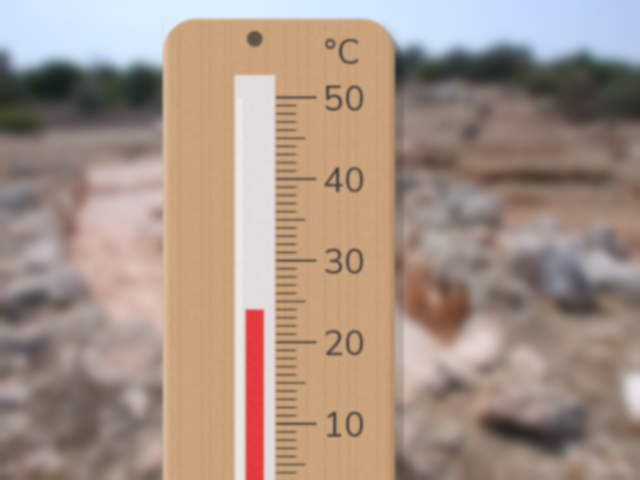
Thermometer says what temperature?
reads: 24 °C
